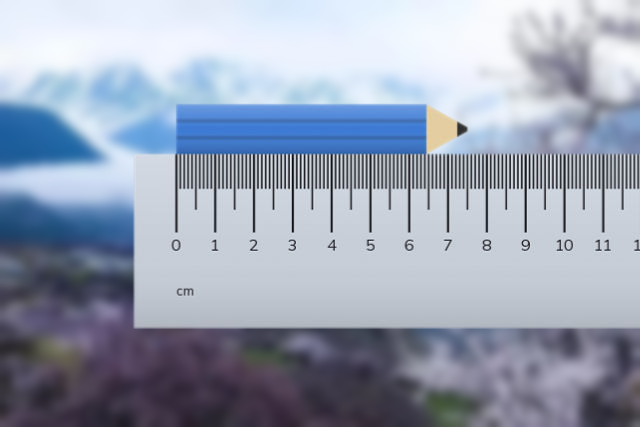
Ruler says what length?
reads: 7.5 cm
